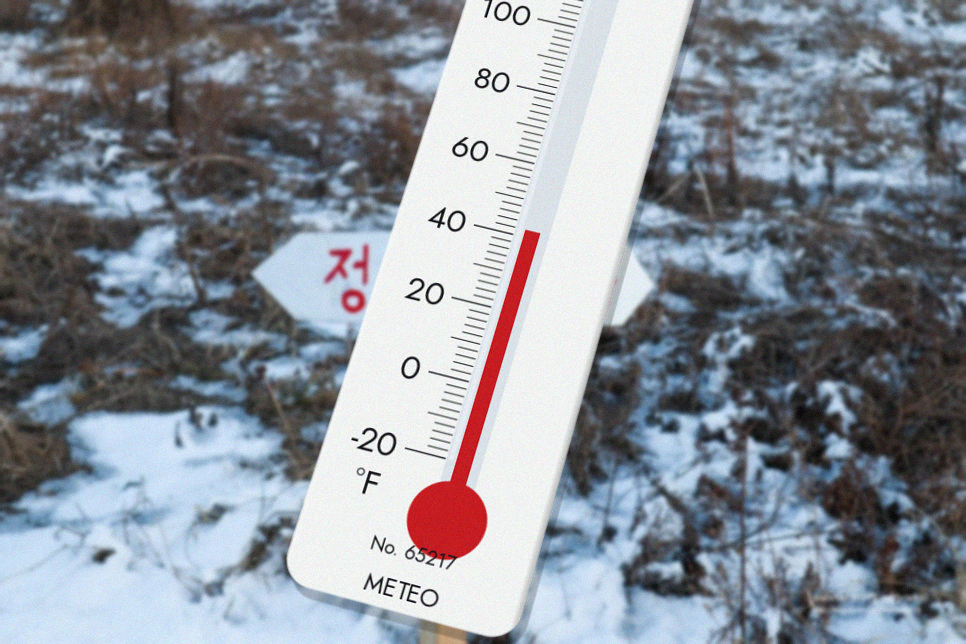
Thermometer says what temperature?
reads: 42 °F
